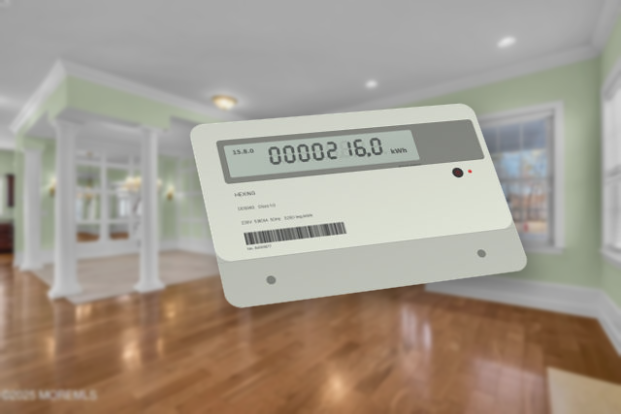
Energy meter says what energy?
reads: 216.0 kWh
